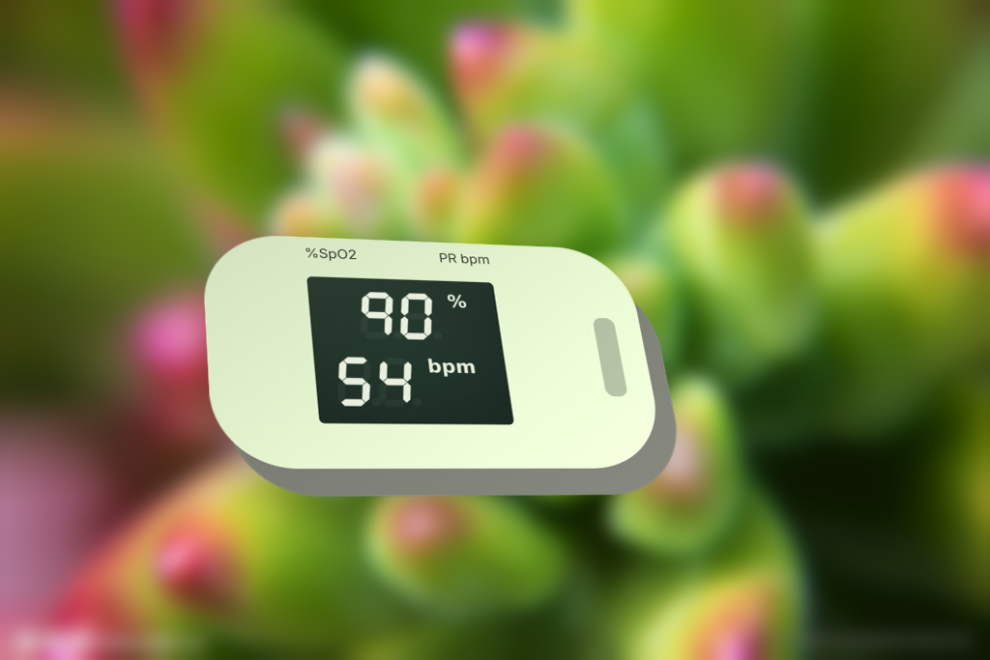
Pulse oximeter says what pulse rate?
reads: 54 bpm
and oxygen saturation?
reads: 90 %
